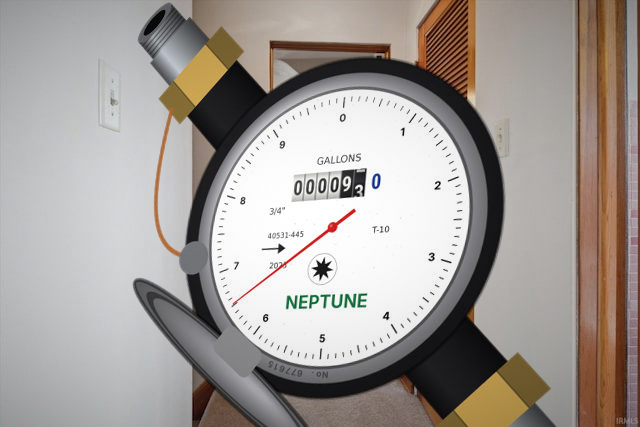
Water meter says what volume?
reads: 926.5 gal
